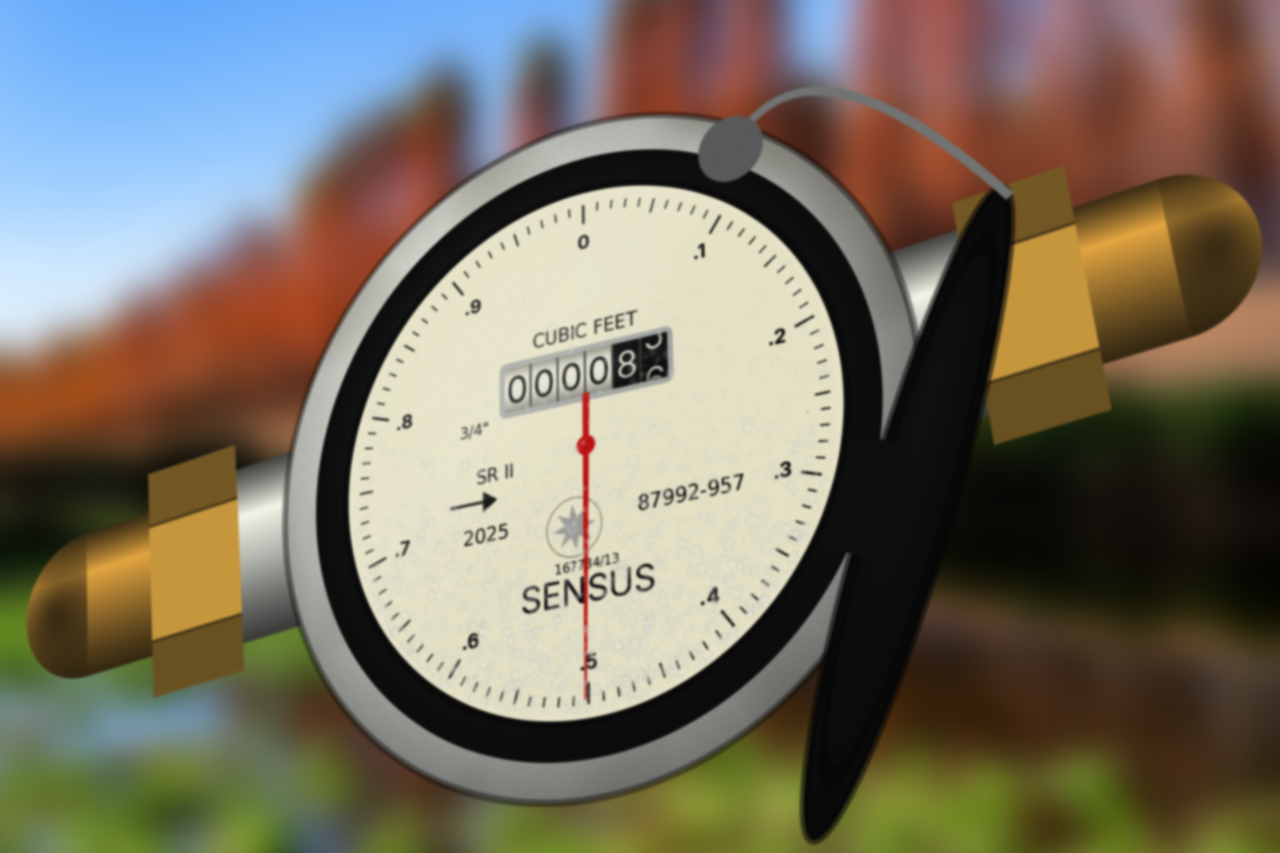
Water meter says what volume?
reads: 85.50 ft³
